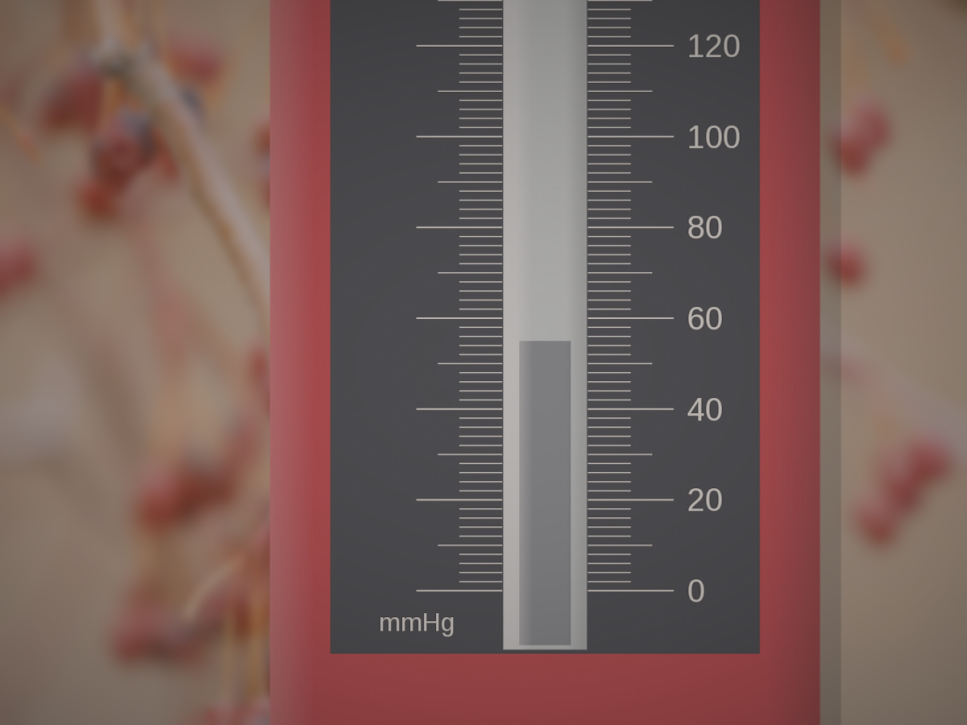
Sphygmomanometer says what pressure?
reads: 55 mmHg
